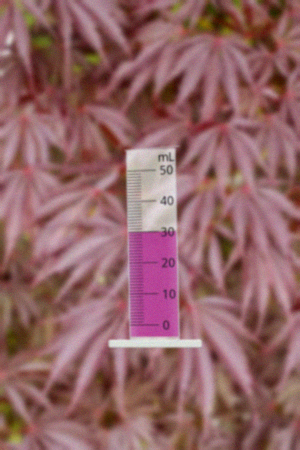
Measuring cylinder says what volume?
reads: 30 mL
